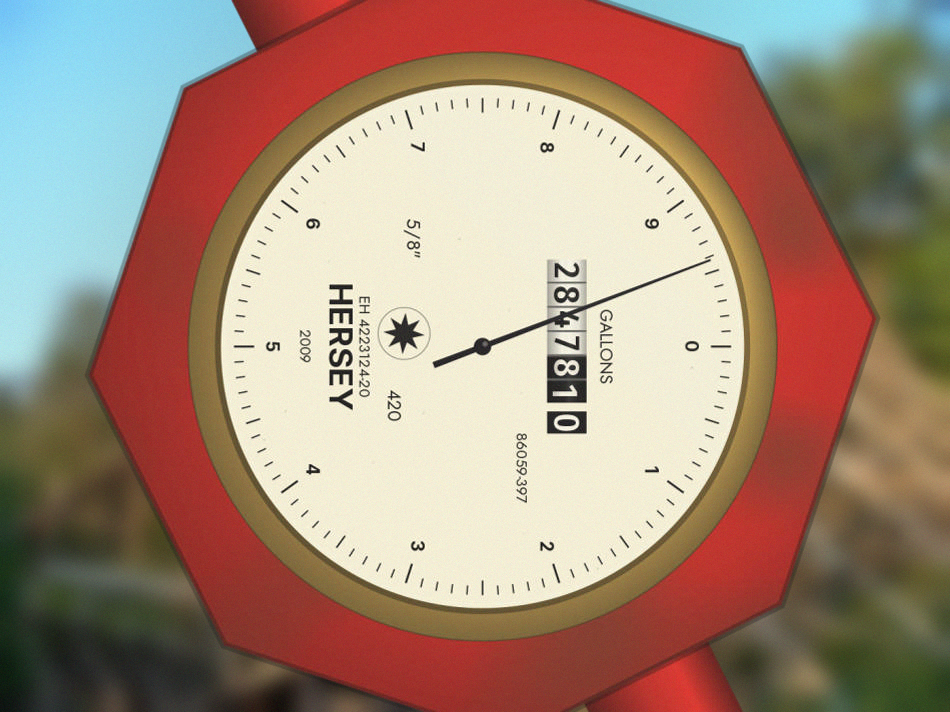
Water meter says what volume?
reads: 2847809.4 gal
